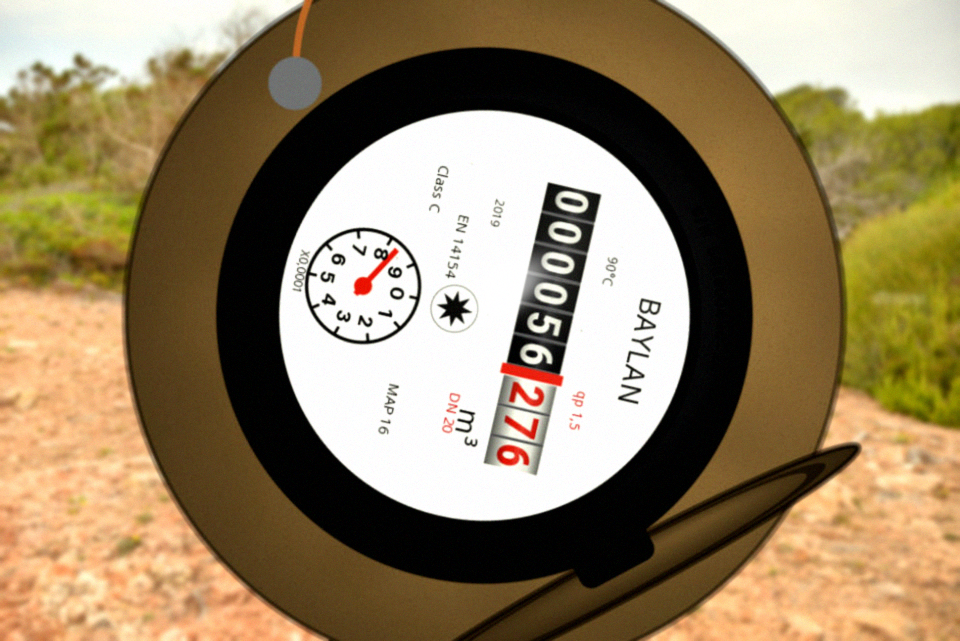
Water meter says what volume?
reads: 56.2768 m³
